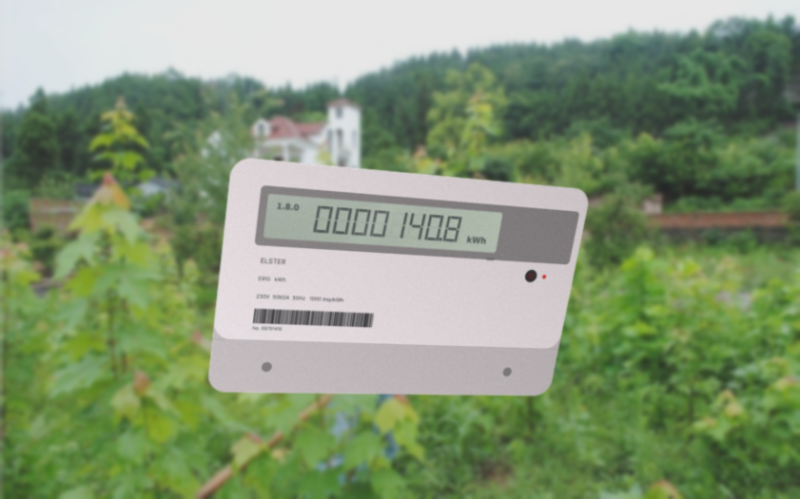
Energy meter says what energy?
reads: 140.8 kWh
